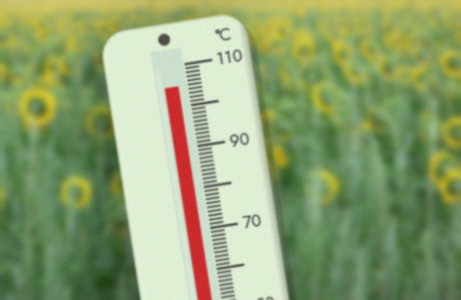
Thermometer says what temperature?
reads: 105 °C
